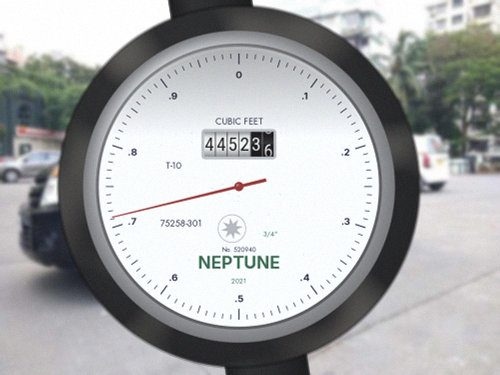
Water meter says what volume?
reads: 445235.71 ft³
